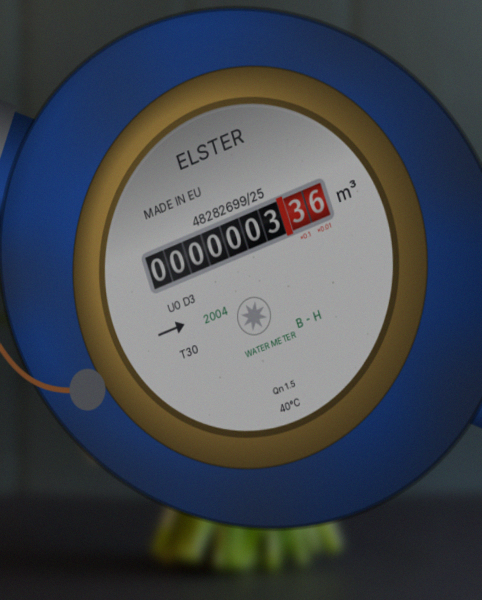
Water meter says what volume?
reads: 3.36 m³
